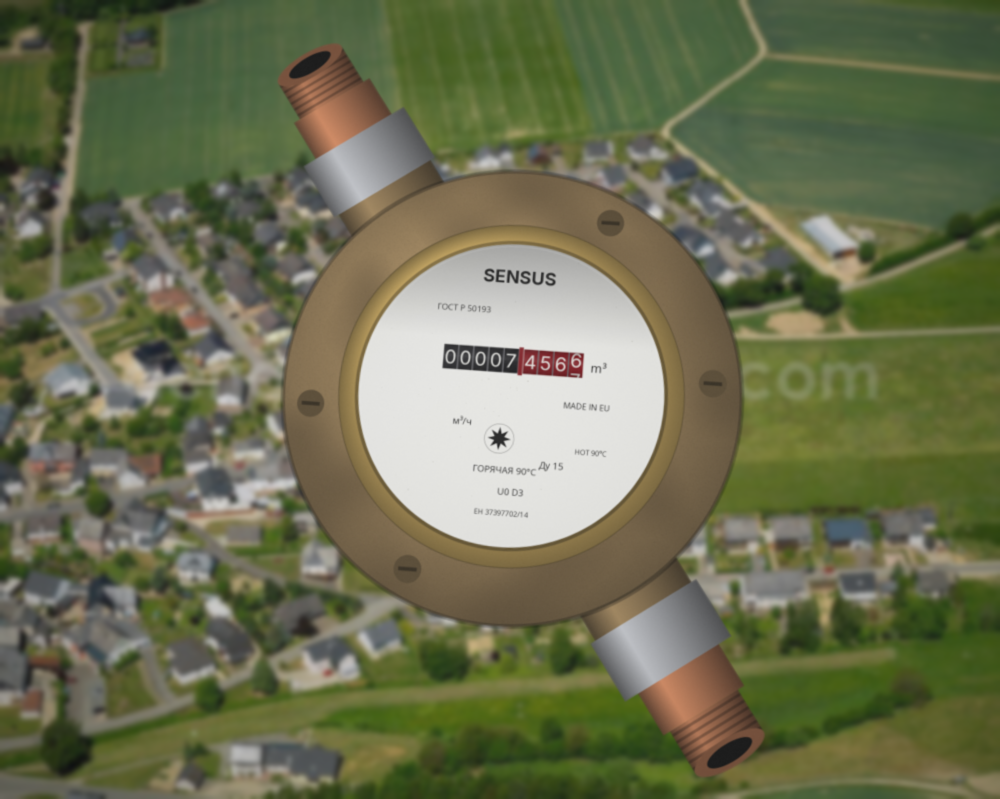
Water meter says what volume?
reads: 7.4566 m³
